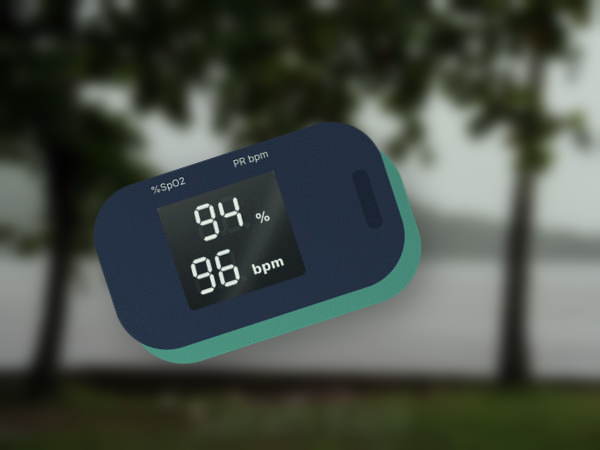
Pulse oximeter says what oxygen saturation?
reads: 94 %
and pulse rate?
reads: 96 bpm
